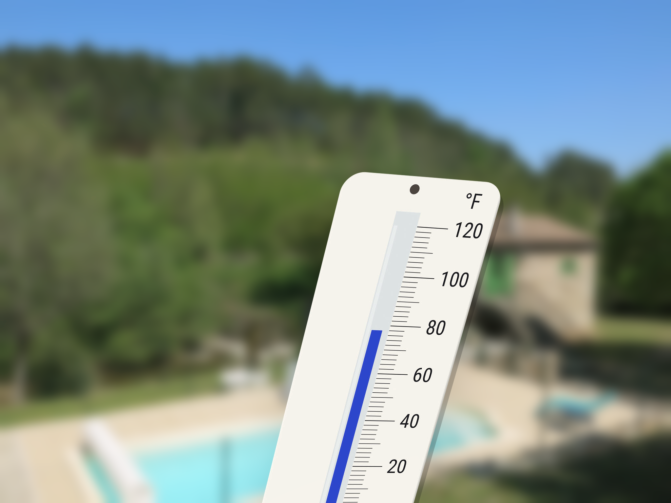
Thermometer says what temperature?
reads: 78 °F
